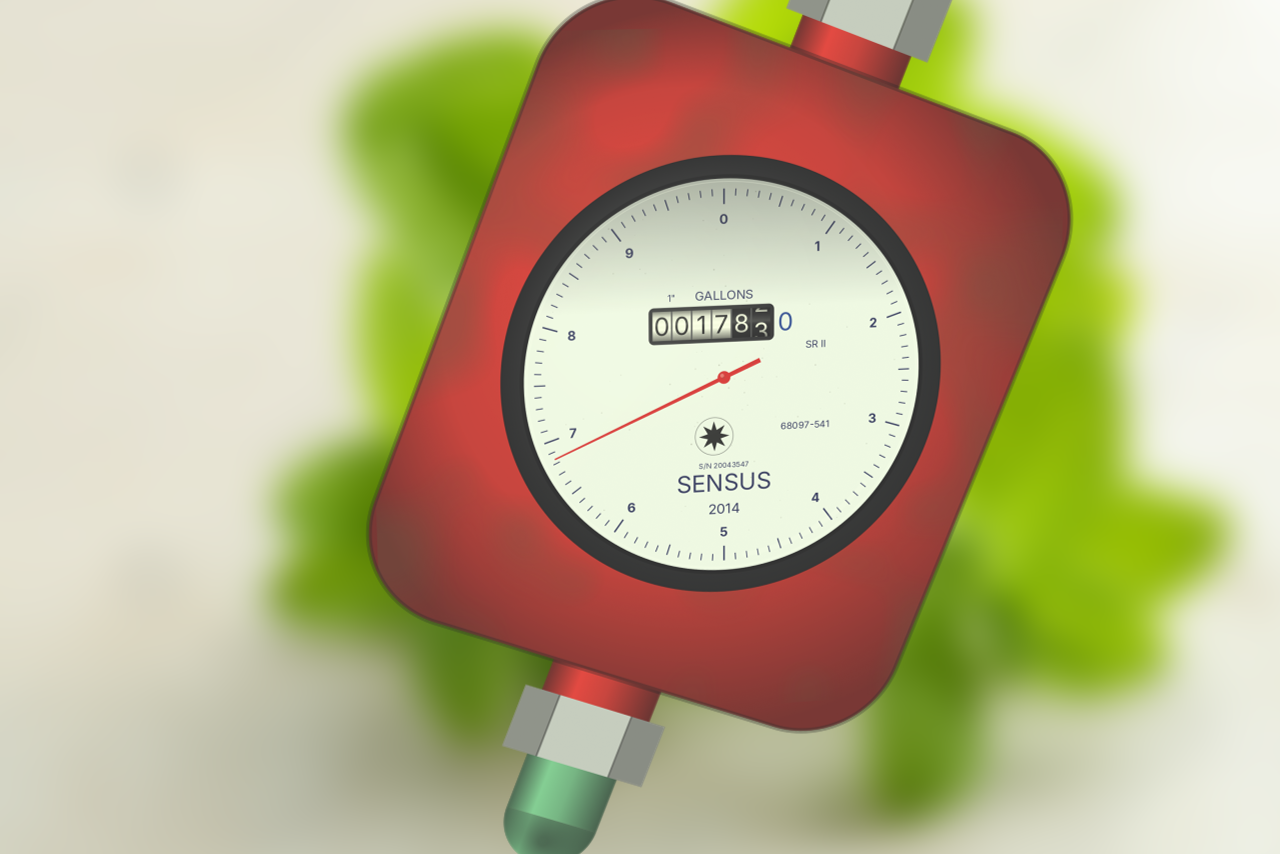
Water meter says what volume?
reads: 17826.8 gal
